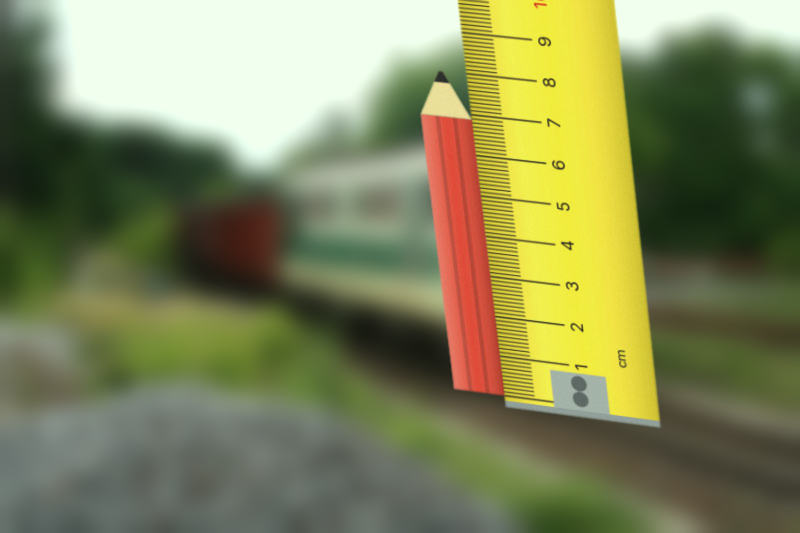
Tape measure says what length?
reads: 8 cm
